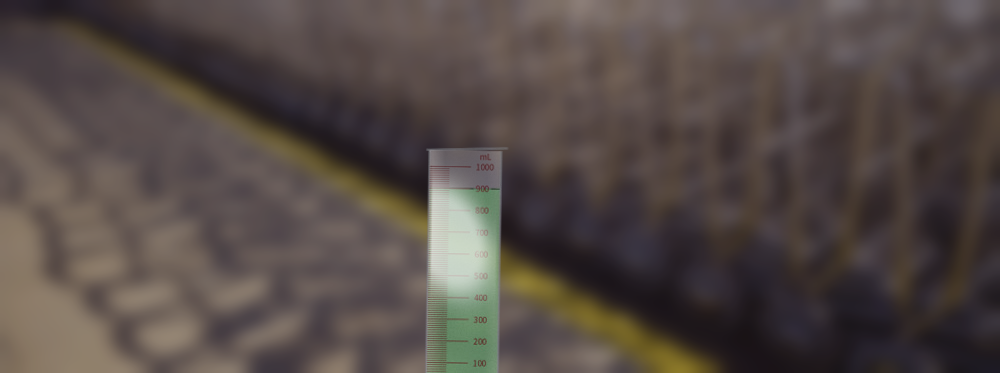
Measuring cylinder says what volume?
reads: 900 mL
